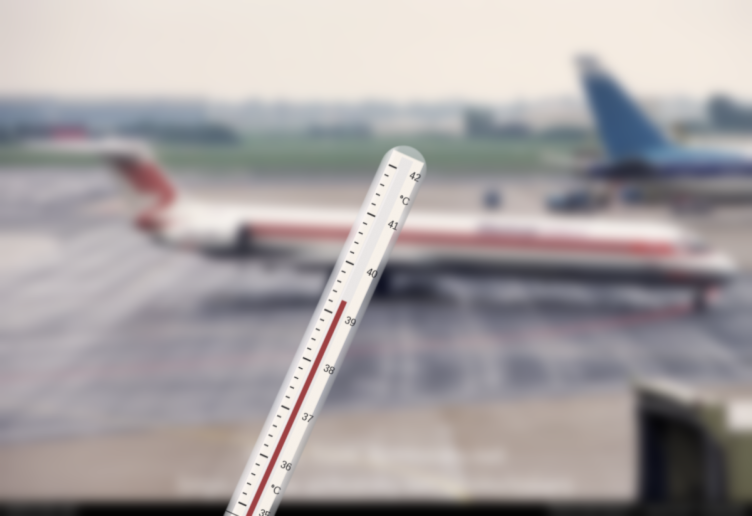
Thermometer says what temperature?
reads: 39.3 °C
